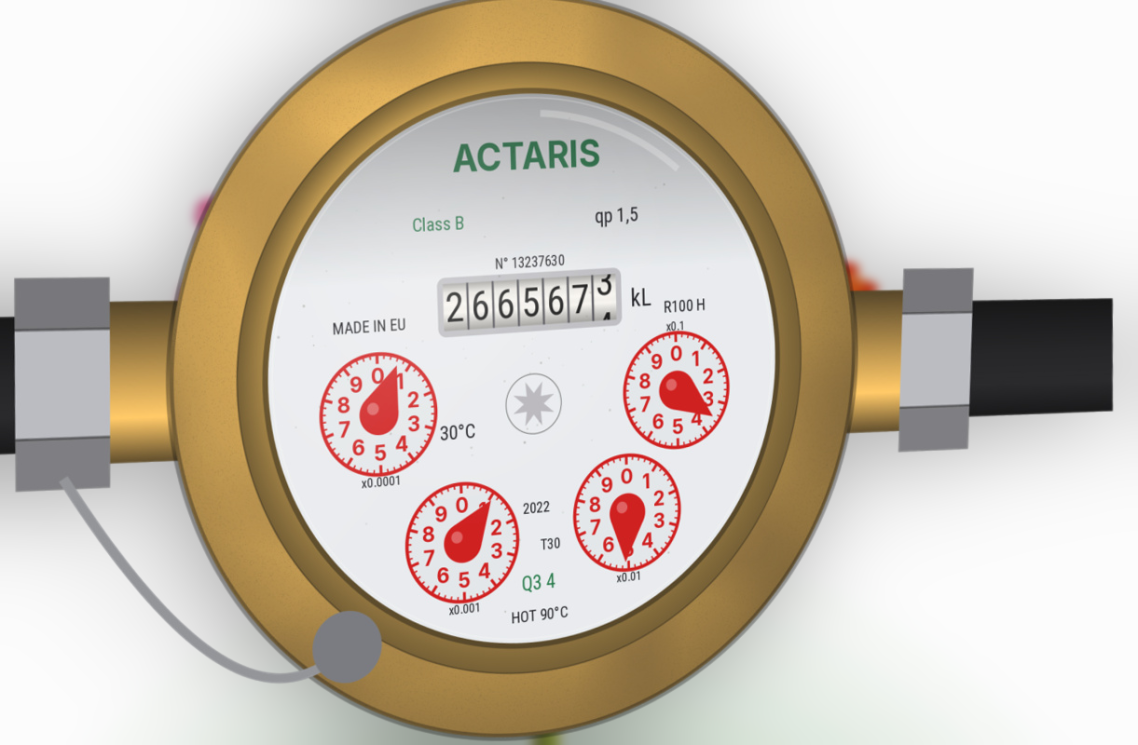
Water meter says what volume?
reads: 2665673.3510 kL
